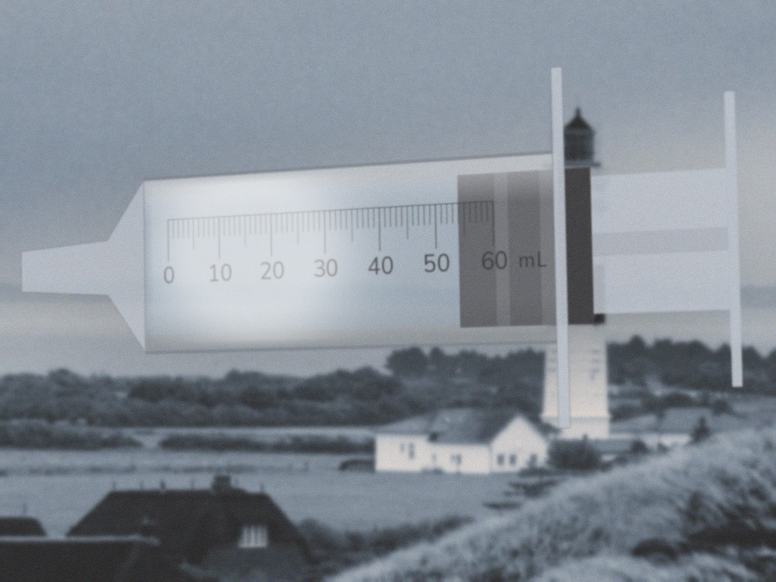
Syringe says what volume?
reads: 54 mL
